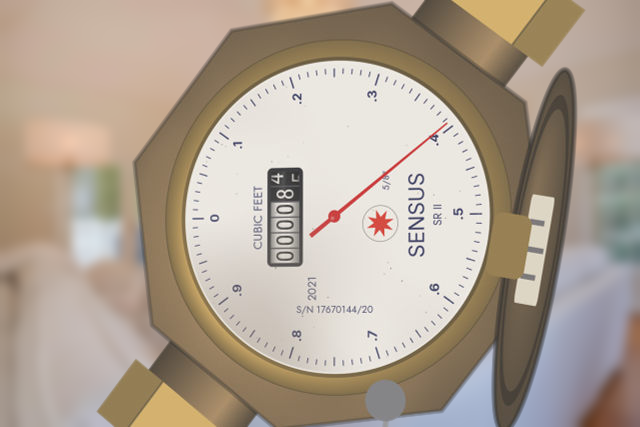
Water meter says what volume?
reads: 84.39 ft³
